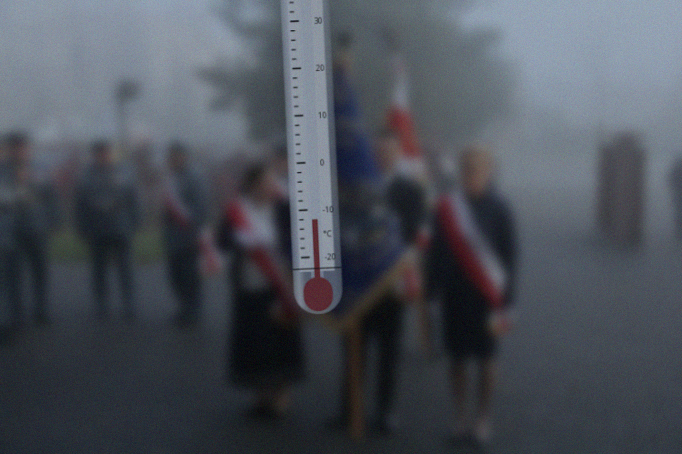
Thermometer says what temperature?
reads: -12 °C
